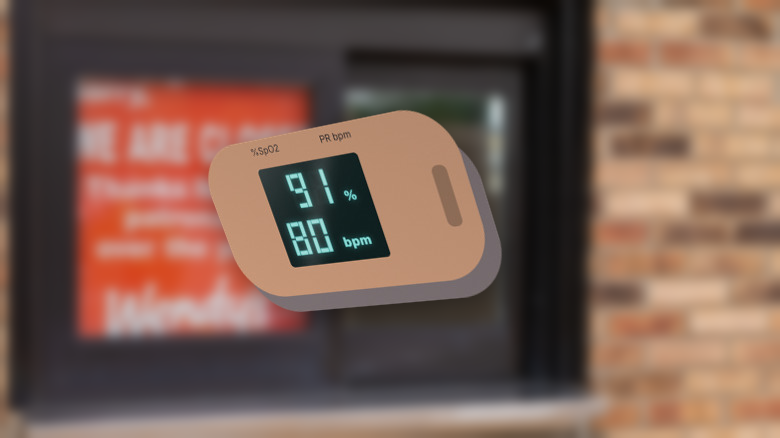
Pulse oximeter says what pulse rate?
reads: 80 bpm
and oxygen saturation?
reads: 91 %
